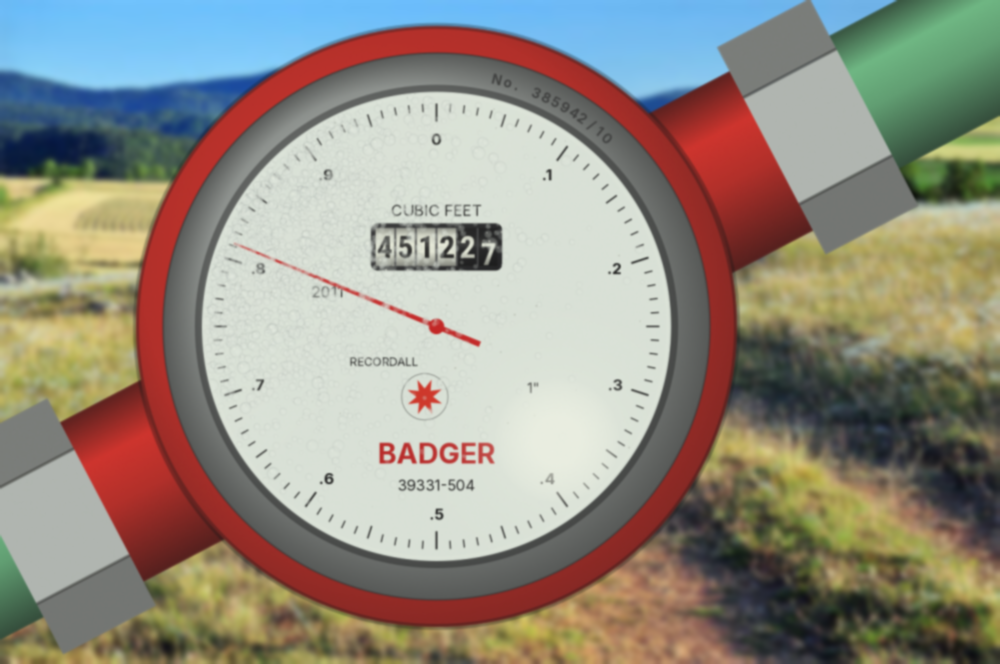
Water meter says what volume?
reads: 451226.81 ft³
